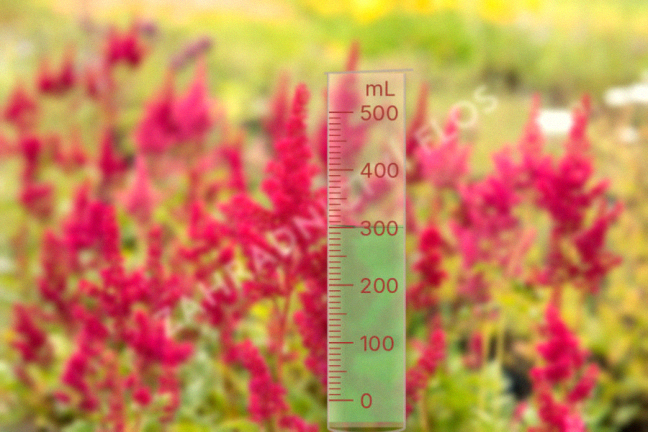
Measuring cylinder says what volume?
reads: 300 mL
